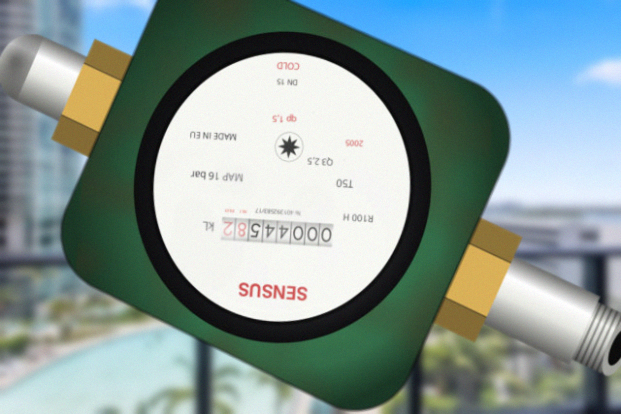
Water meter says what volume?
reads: 445.82 kL
